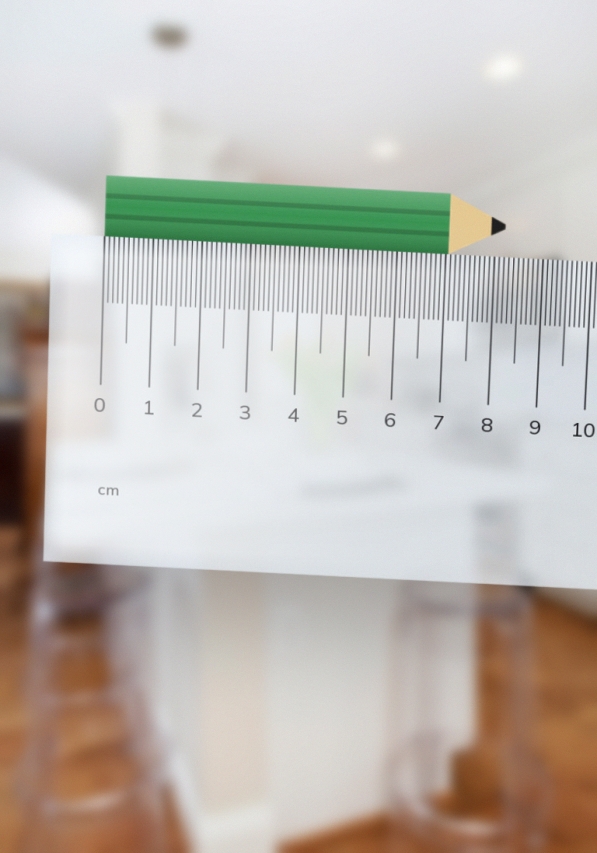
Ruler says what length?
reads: 8.2 cm
